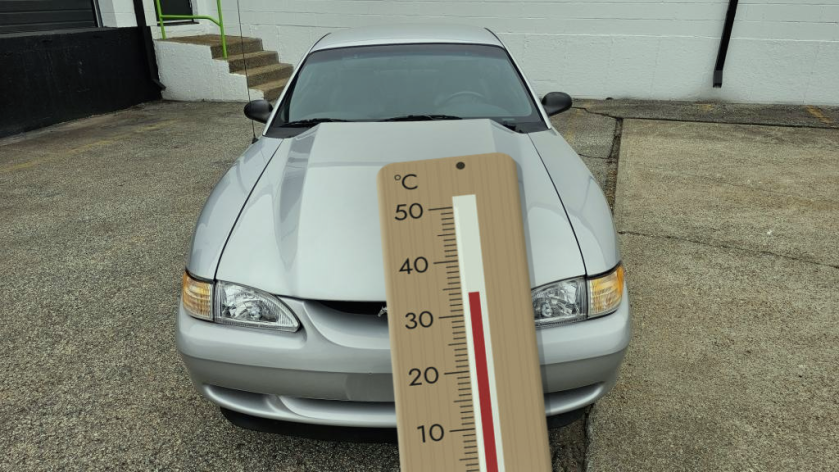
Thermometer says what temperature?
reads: 34 °C
